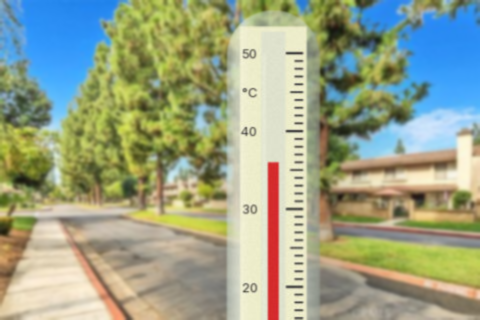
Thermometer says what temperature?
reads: 36 °C
